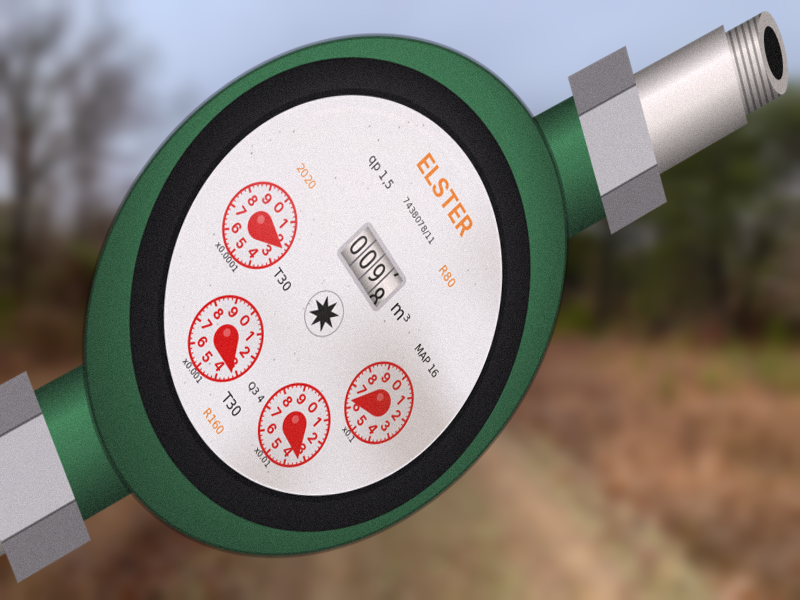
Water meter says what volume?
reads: 97.6332 m³
